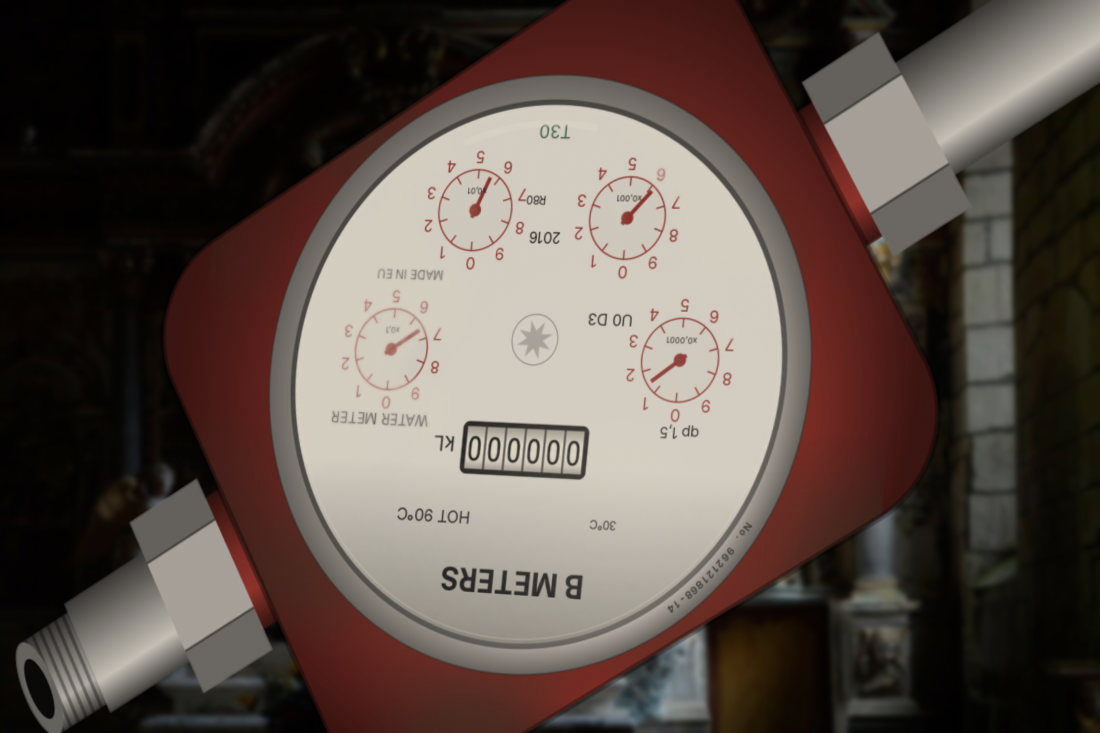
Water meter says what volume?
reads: 0.6561 kL
